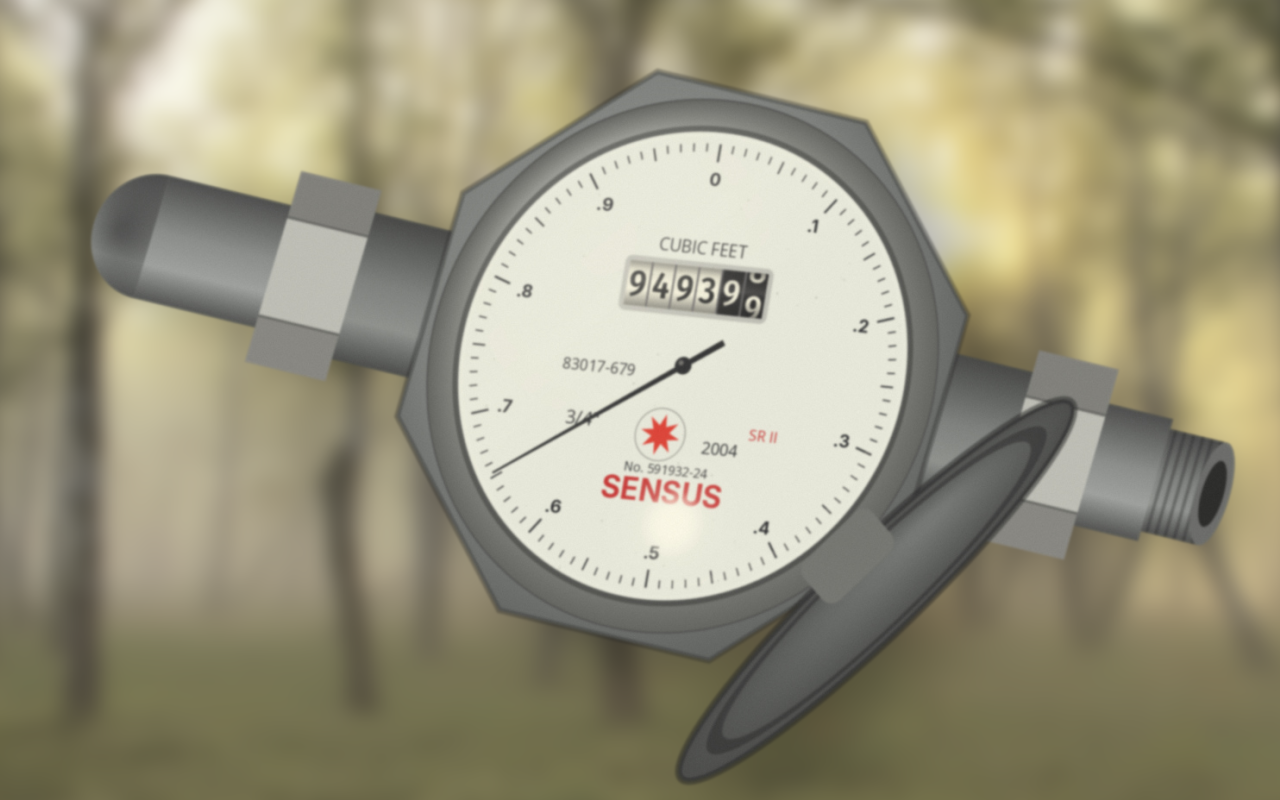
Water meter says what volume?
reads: 949398.65 ft³
